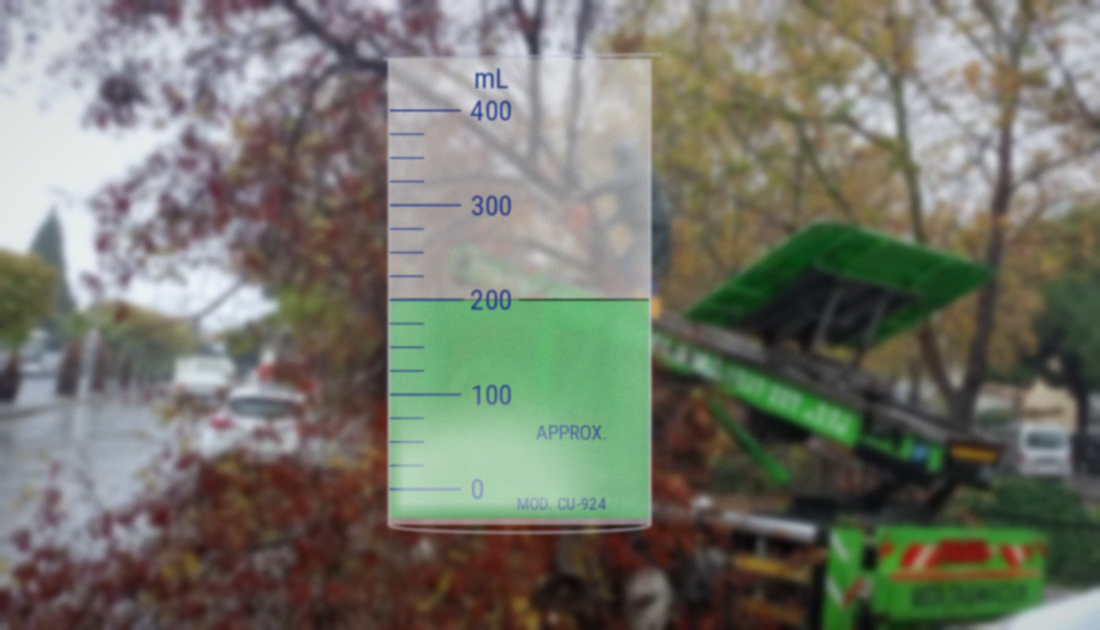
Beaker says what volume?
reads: 200 mL
